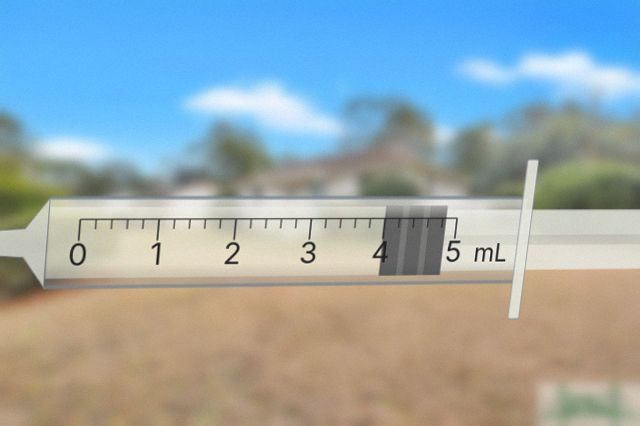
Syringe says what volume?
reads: 4 mL
